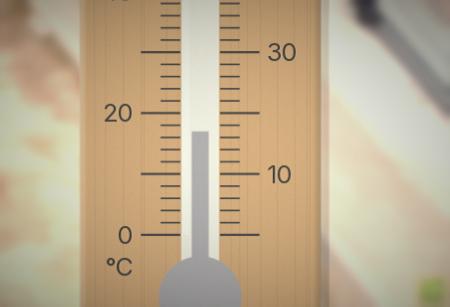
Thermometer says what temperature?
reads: 17 °C
